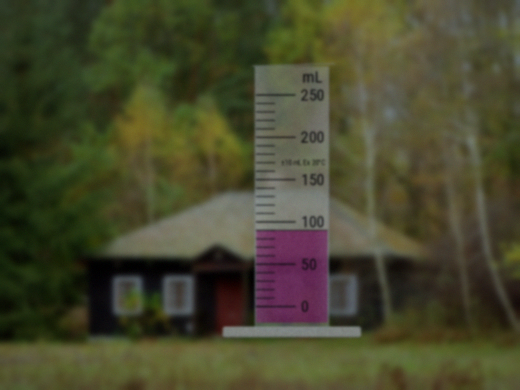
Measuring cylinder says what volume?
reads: 90 mL
